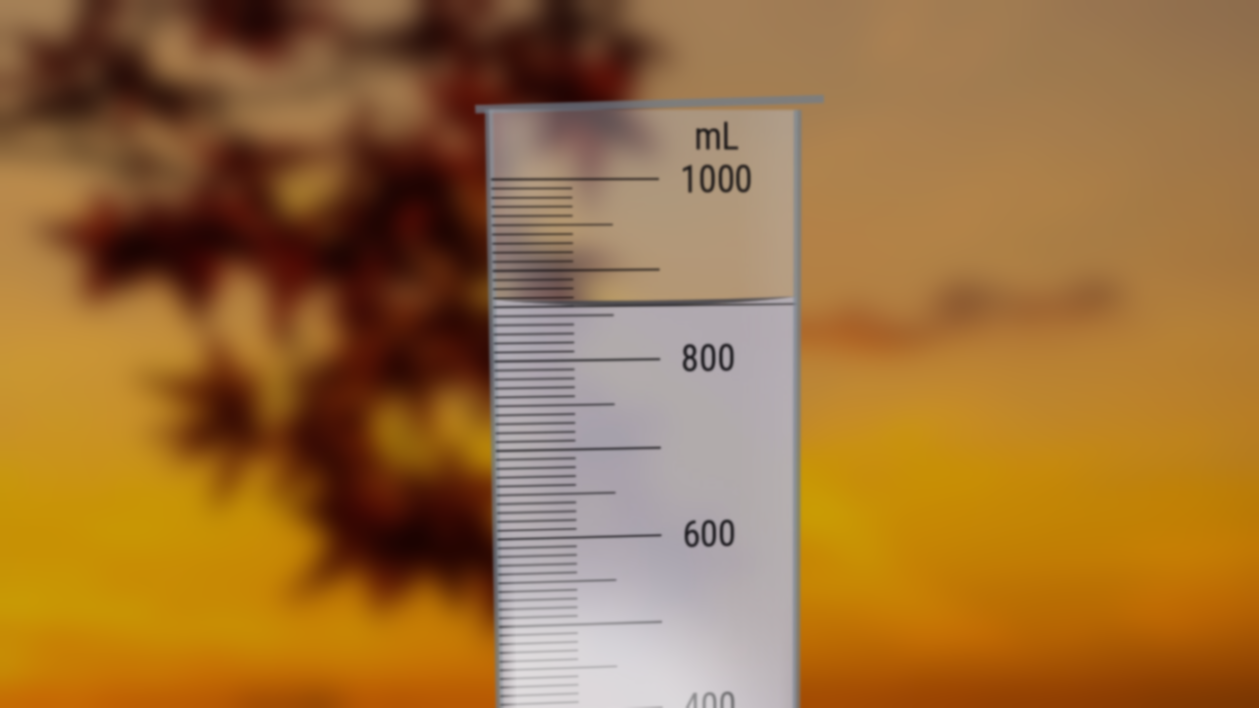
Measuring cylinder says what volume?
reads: 860 mL
